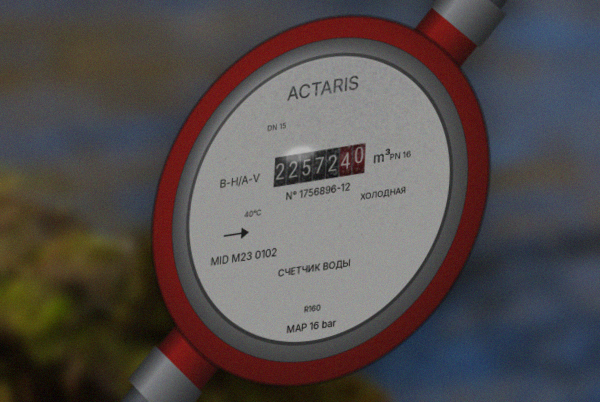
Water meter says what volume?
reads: 22572.40 m³
